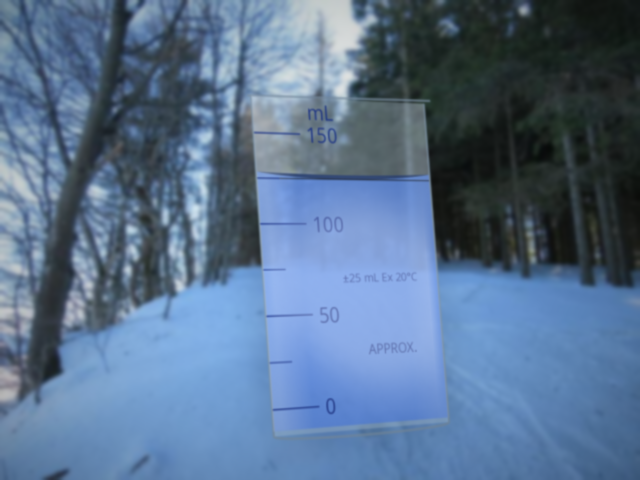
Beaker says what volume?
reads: 125 mL
